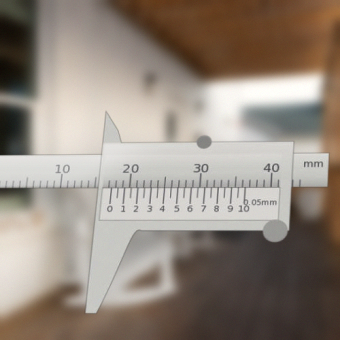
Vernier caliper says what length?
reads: 17.4 mm
